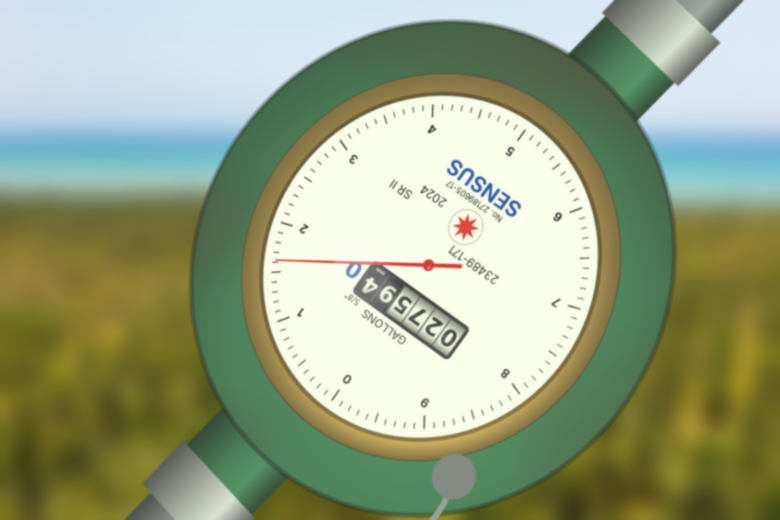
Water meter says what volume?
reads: 275941.6 gal
